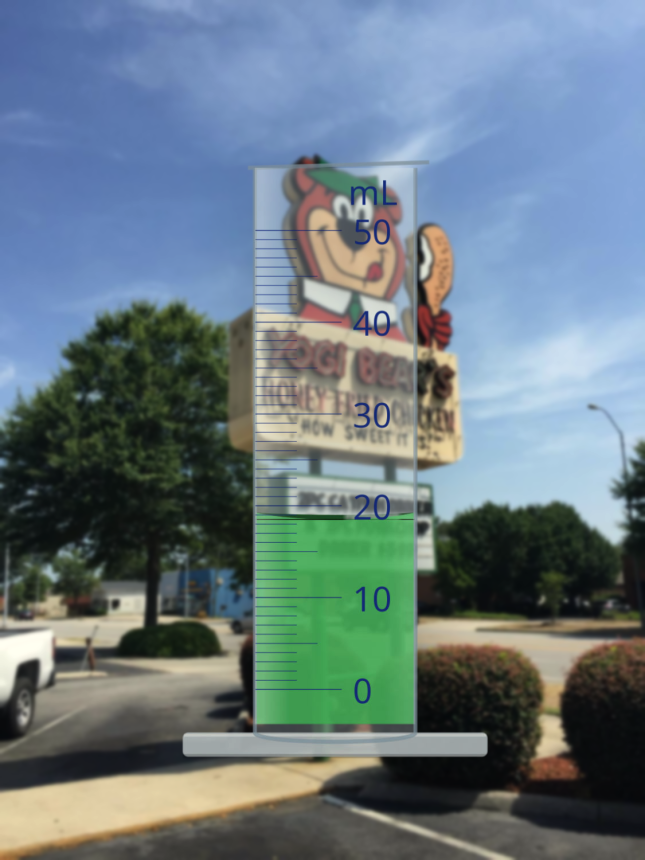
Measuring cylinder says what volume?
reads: 18.5 mL
